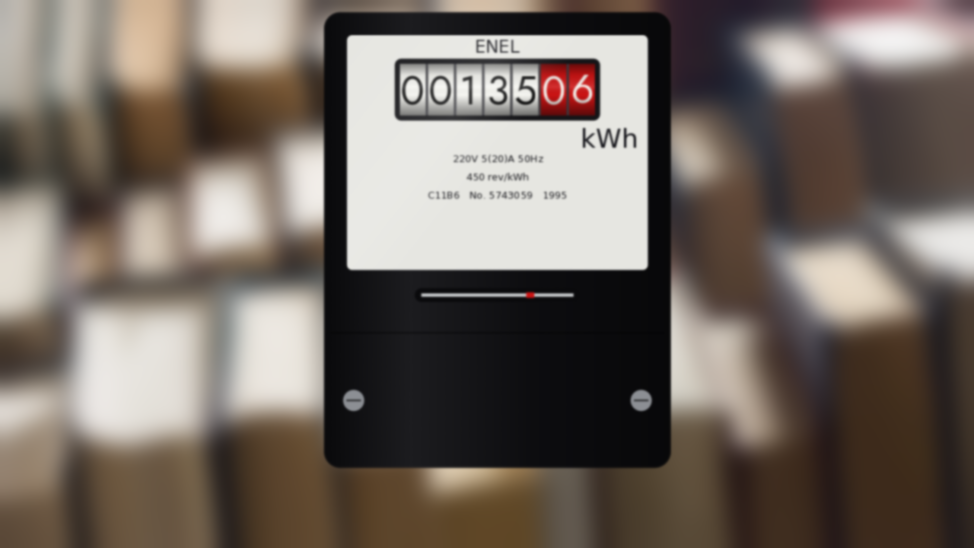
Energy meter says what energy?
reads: 135.06 kWh
